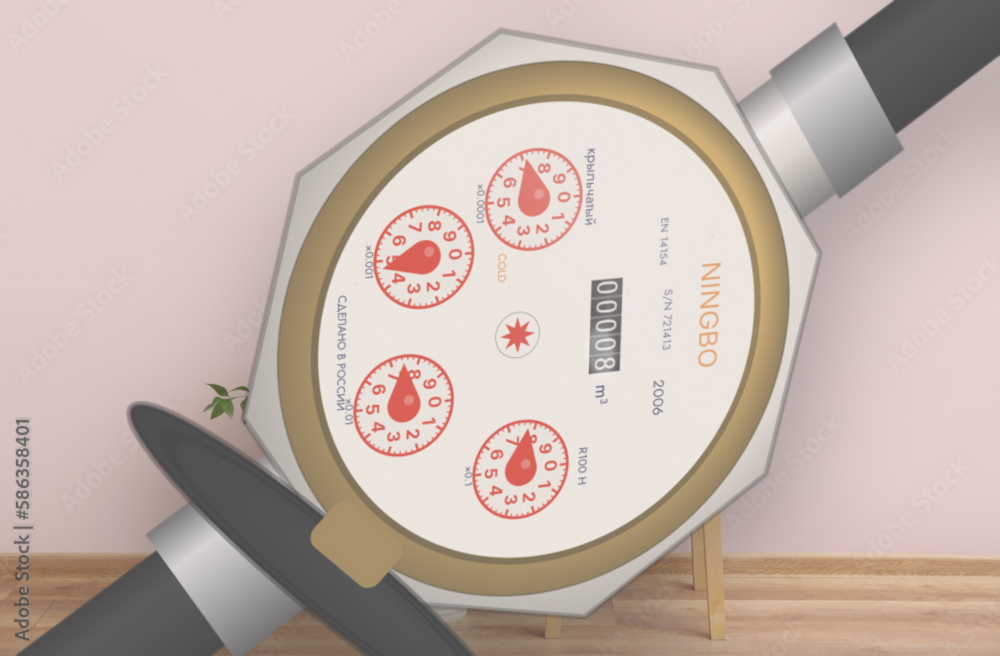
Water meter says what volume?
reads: 8.7747 m³
